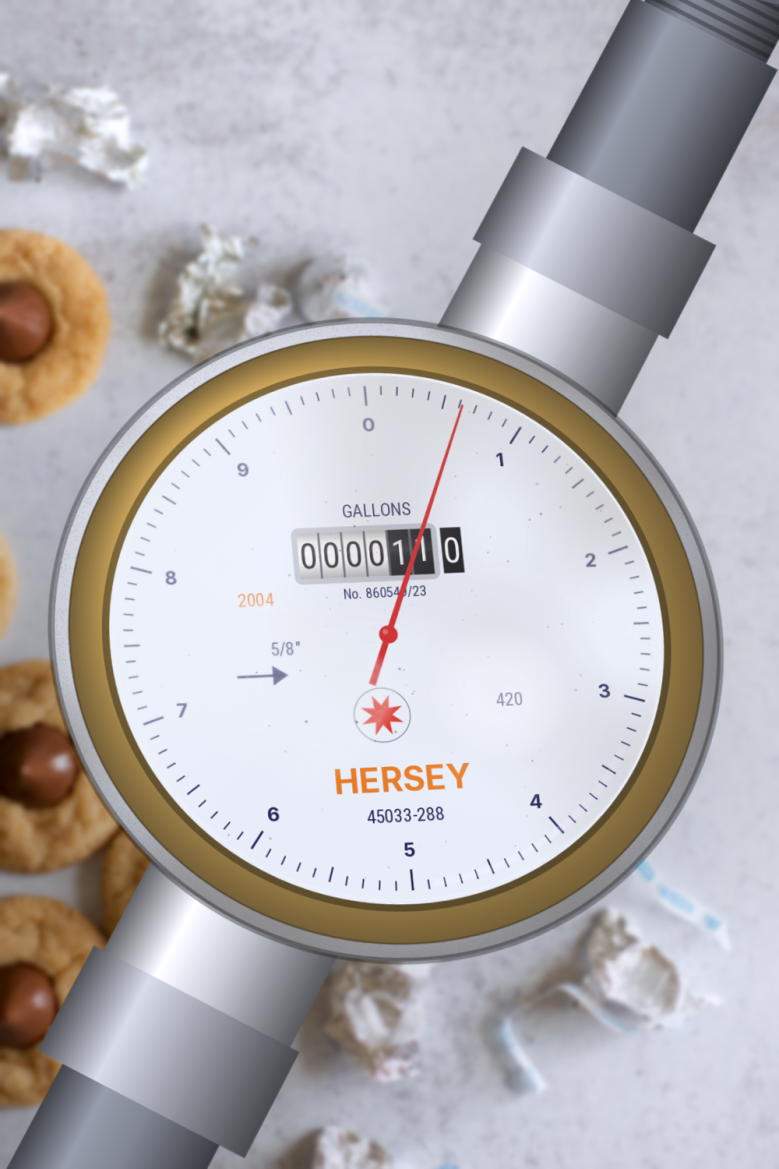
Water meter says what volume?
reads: 110.6 gal
